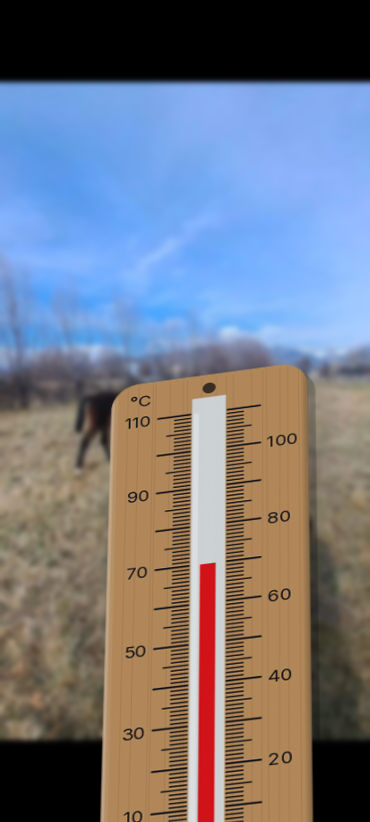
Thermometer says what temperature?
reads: 70 °C
